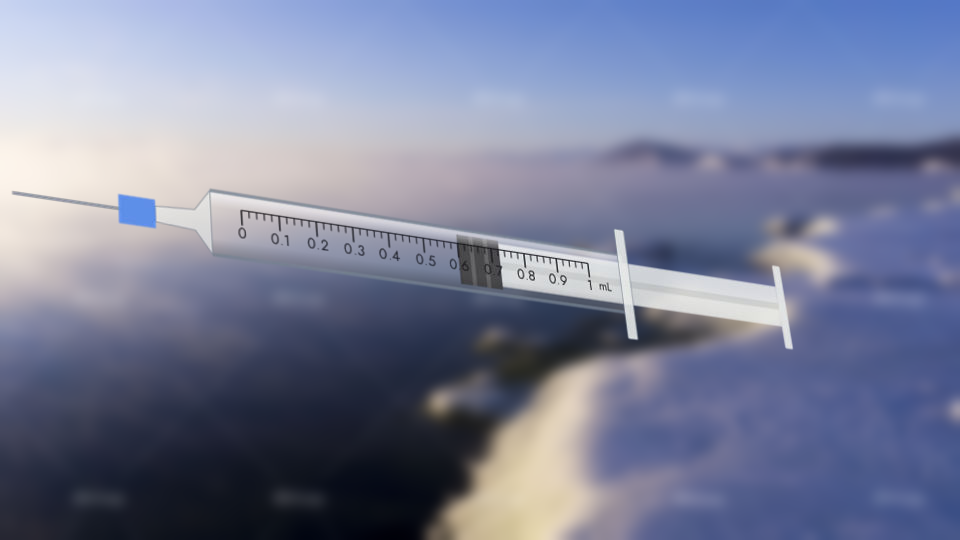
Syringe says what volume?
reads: 0.6 mL
